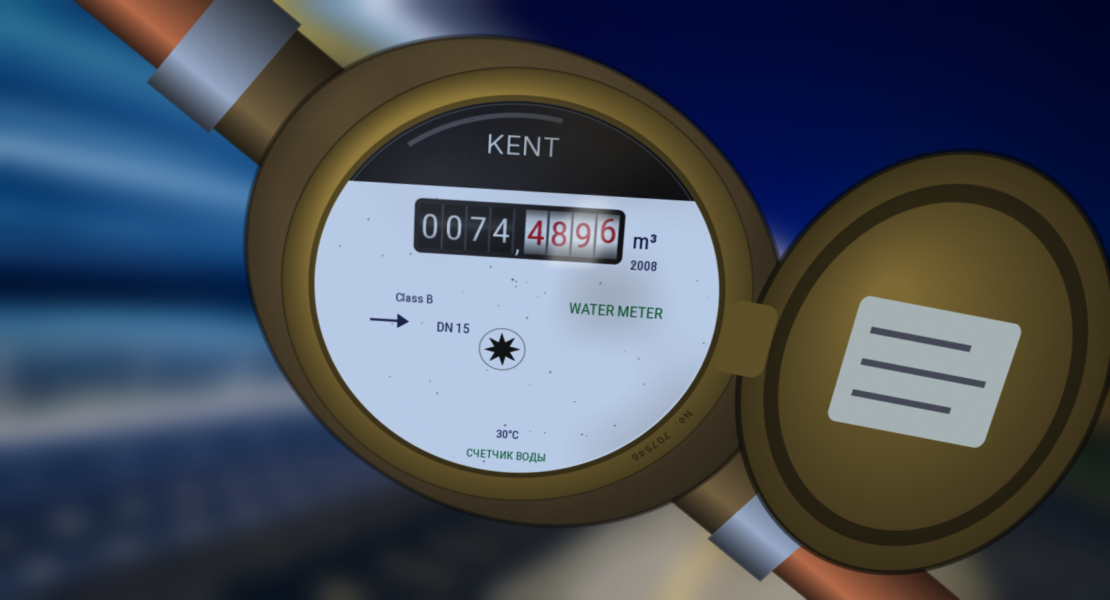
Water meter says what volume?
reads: 74.4896 m³
